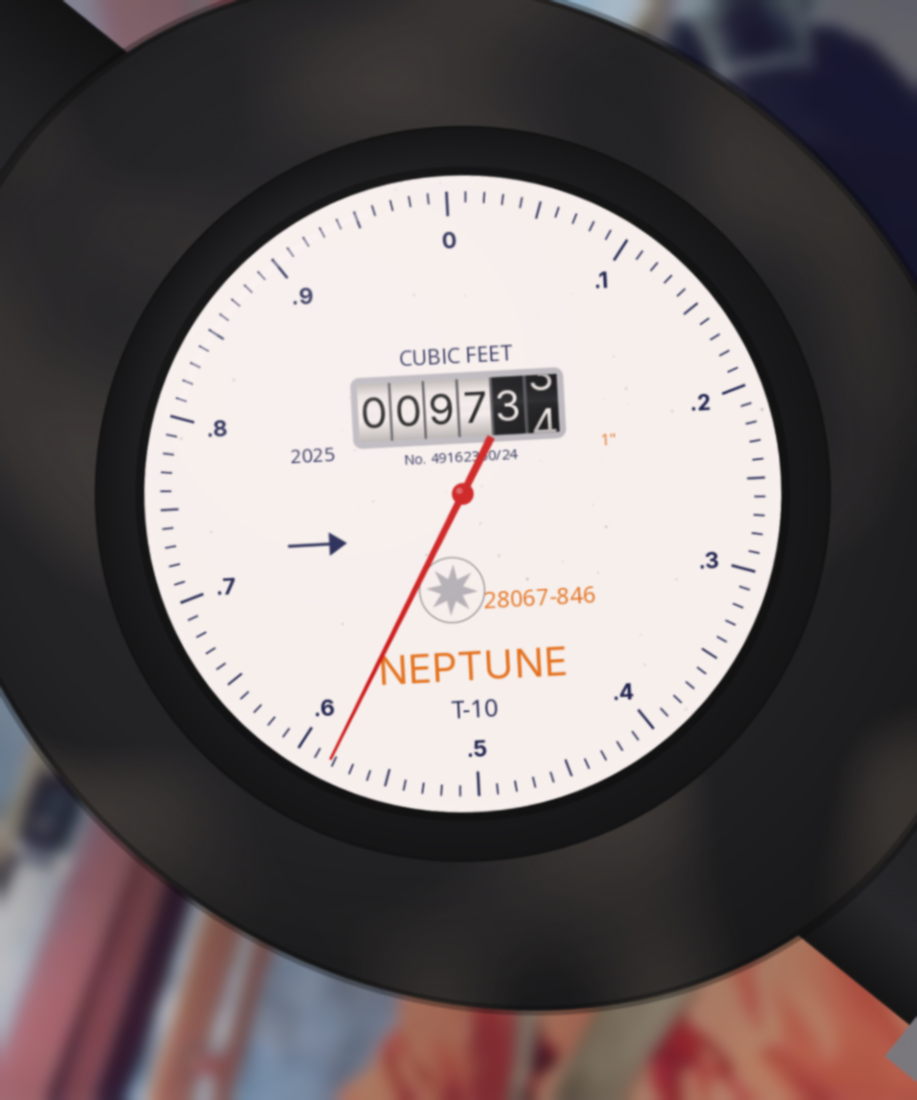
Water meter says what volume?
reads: 9733.58 ft³
